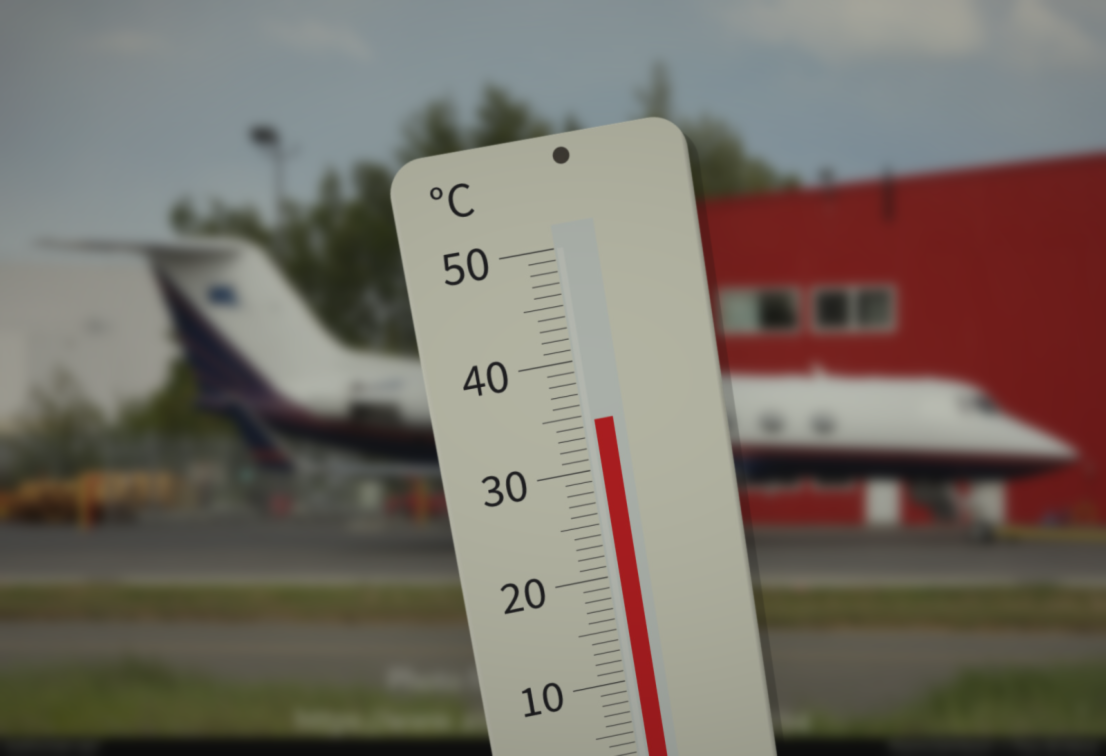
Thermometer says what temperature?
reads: 34.5 °C
